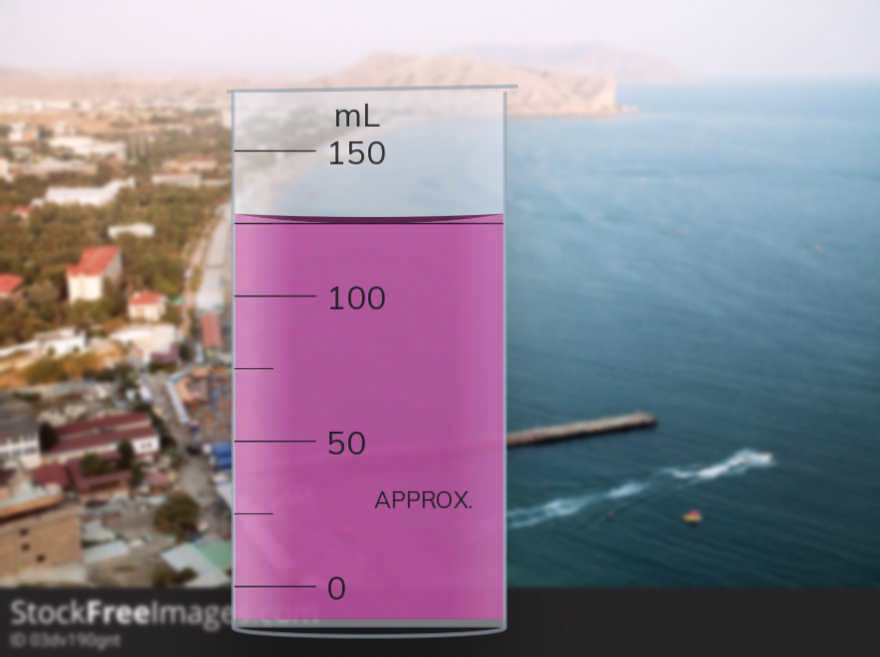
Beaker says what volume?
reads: 125 mL
